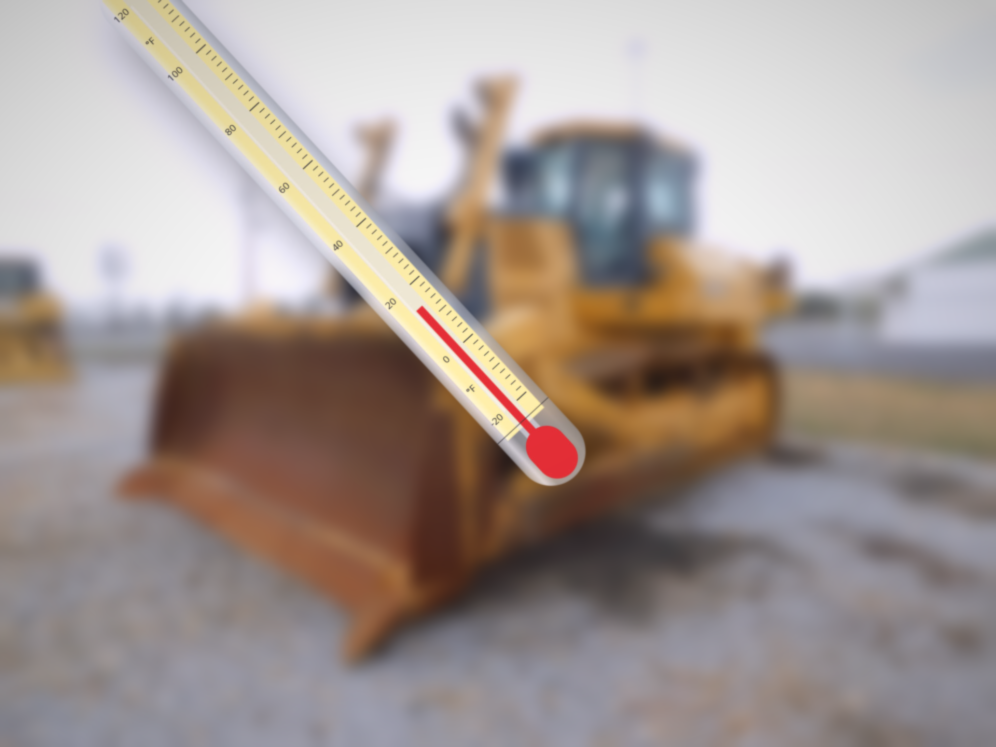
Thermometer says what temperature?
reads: 14 °F
